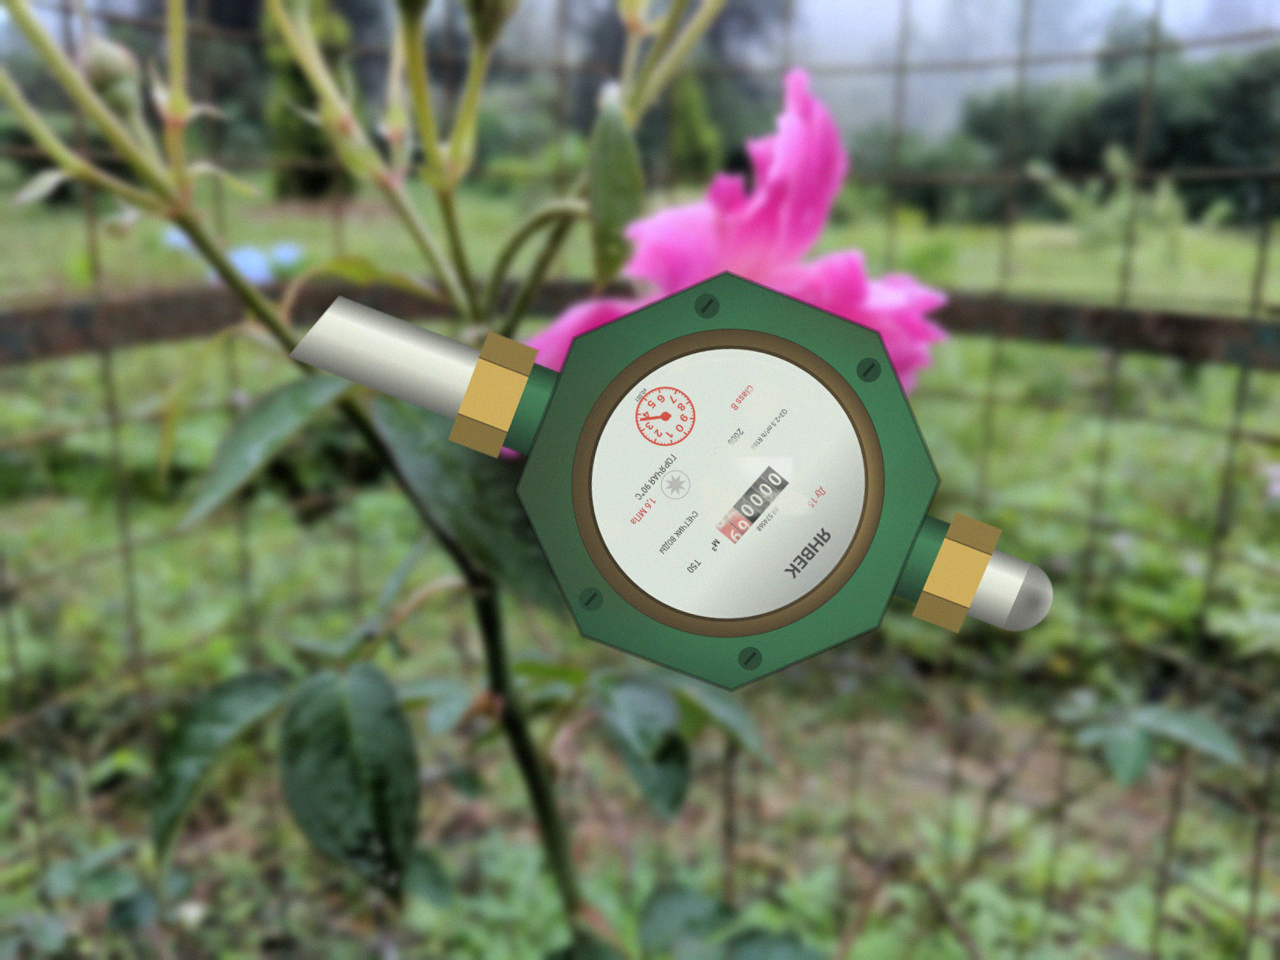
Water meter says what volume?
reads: 0.693 m³
